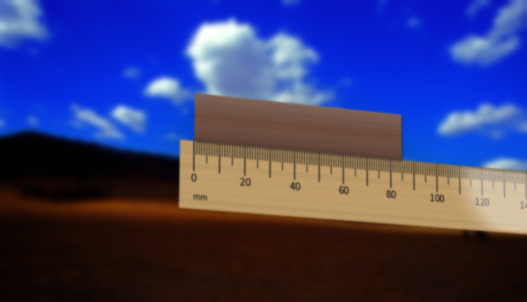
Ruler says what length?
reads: 85 mm
